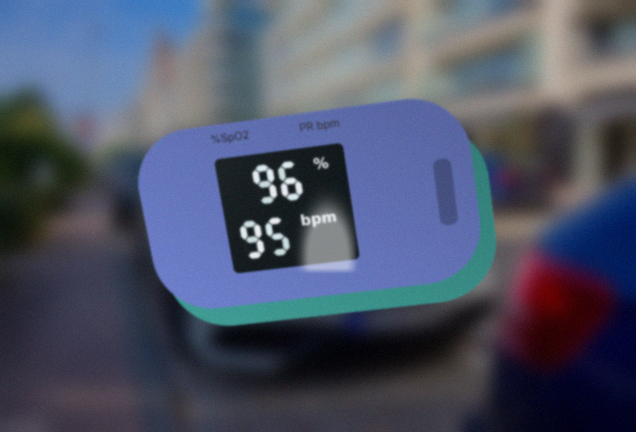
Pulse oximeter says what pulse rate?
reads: 95 bpm
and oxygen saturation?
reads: 96 %
